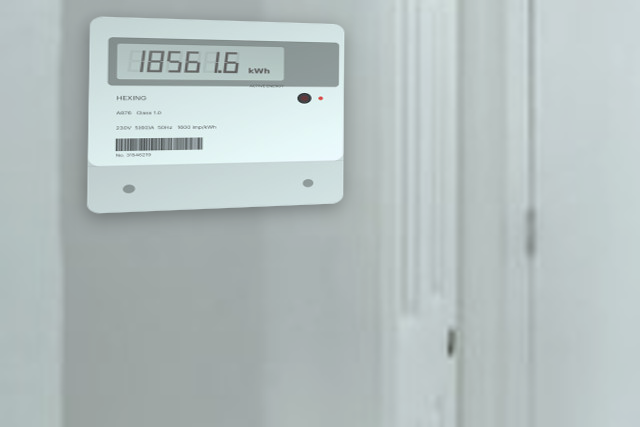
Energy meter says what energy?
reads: 18561.6 kWh
